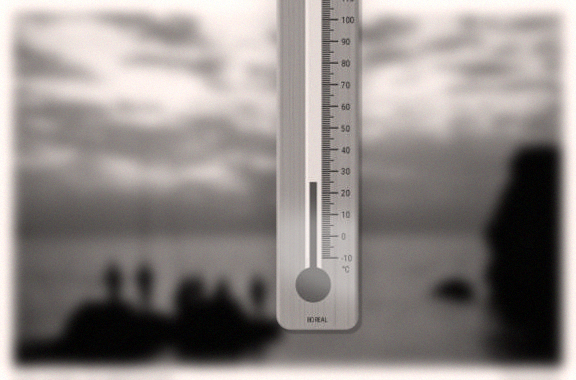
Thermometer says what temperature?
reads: 25 °C
